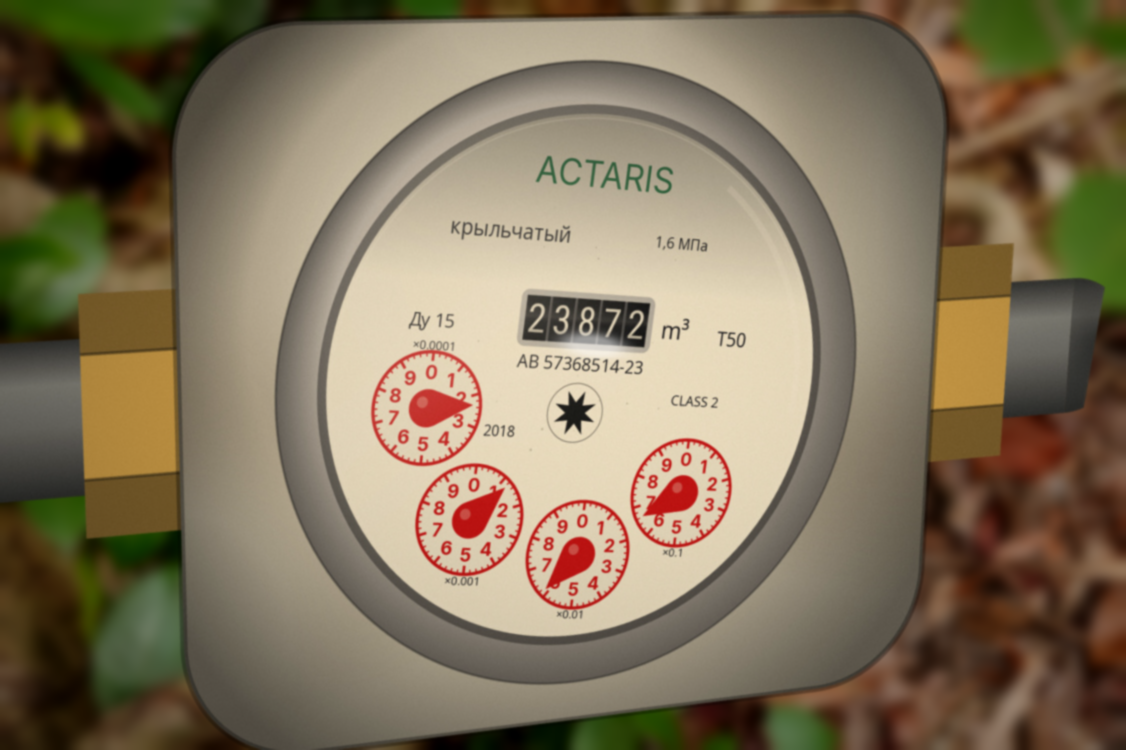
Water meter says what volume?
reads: 23872.6612 m³
